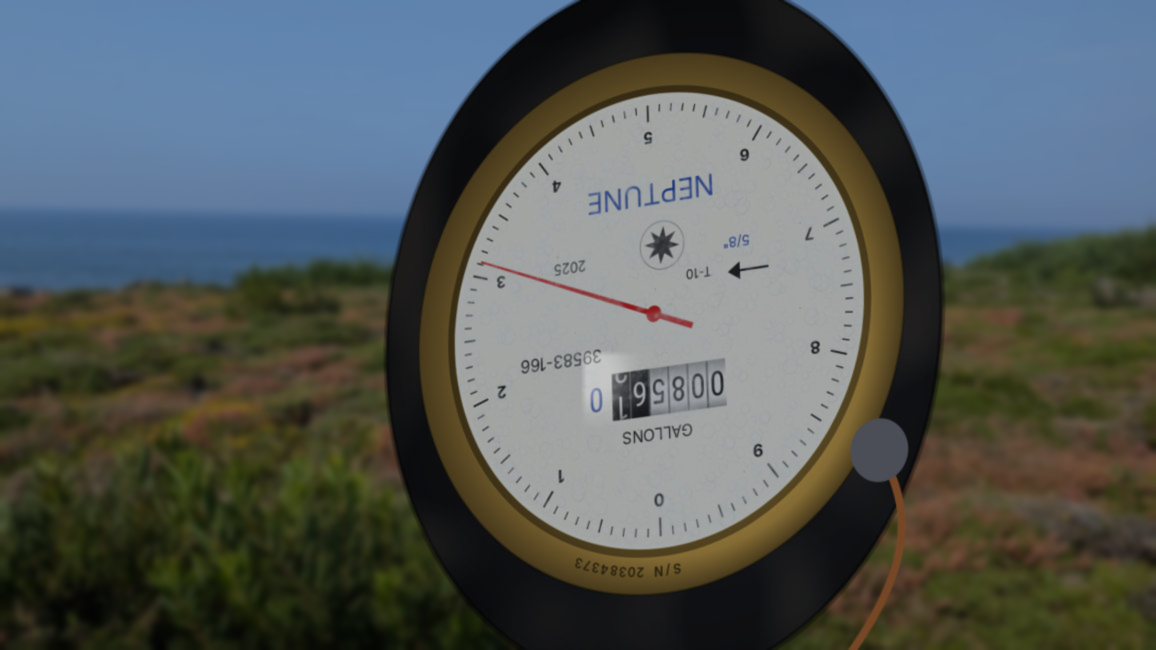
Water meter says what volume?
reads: 85613.1 gal
